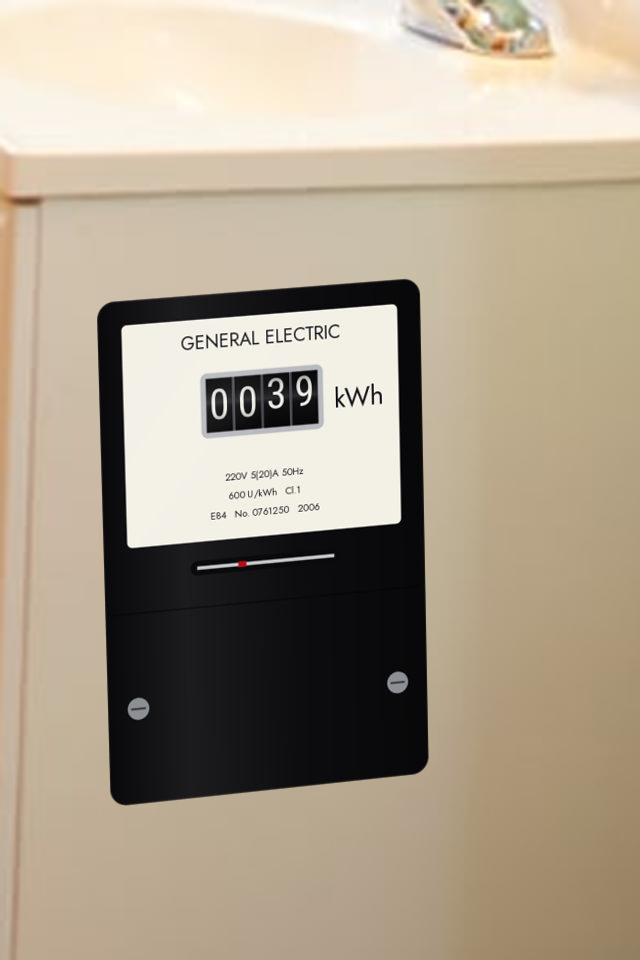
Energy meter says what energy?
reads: 39 kWh
